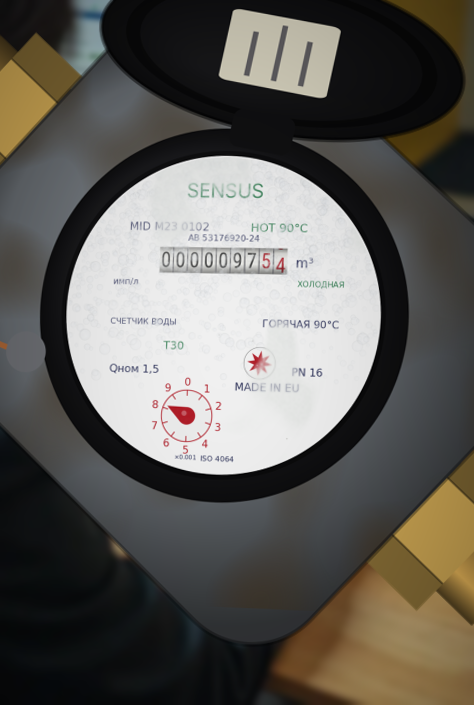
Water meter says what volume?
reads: 97.538 m³
